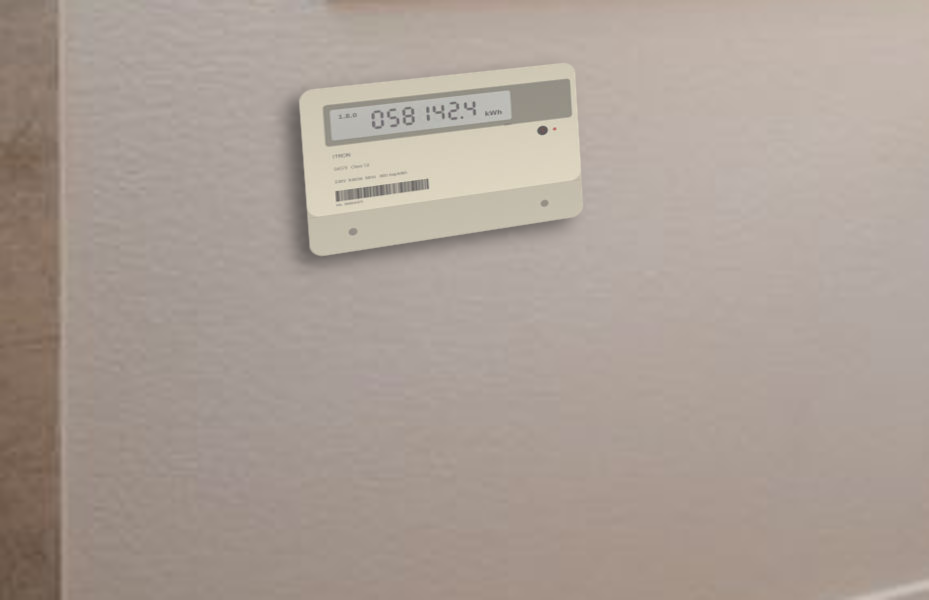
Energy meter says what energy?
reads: 58142.4 kWh
